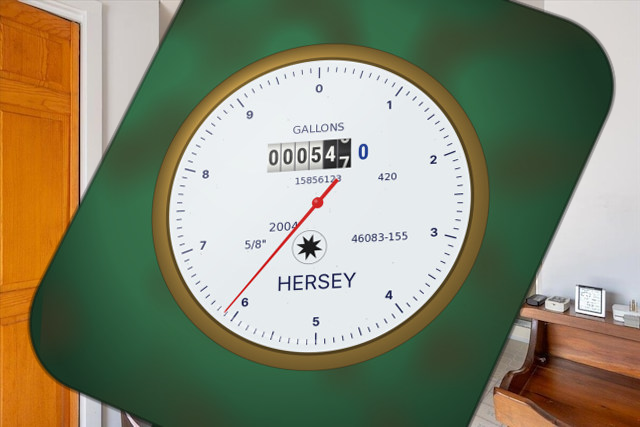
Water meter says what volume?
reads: 5466.1 gal
